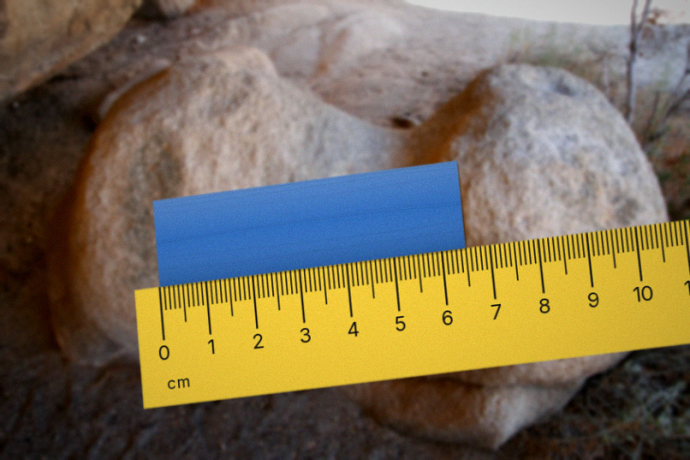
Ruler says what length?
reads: 6.5 cm
